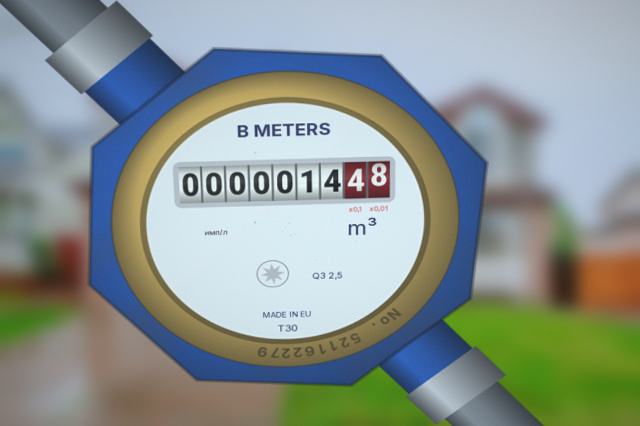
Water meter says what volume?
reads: 14.48 m³
